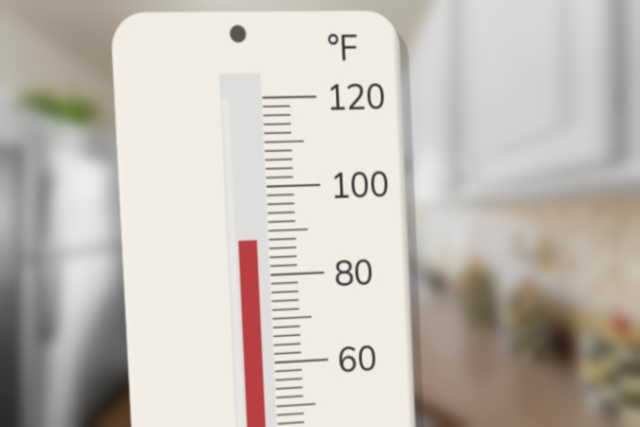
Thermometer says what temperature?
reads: 88 °F
